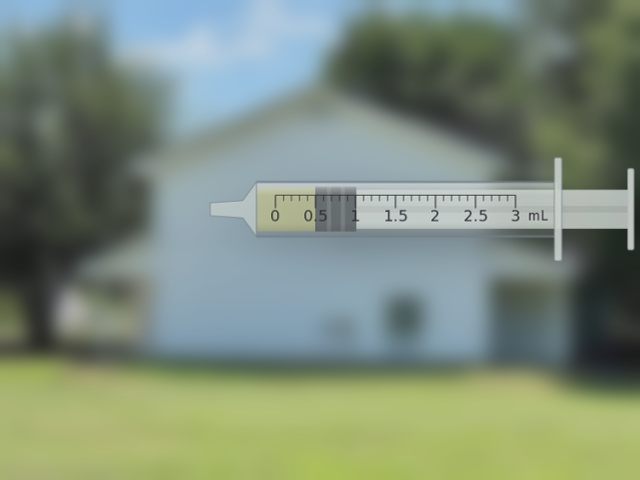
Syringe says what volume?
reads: 0.5 mL
